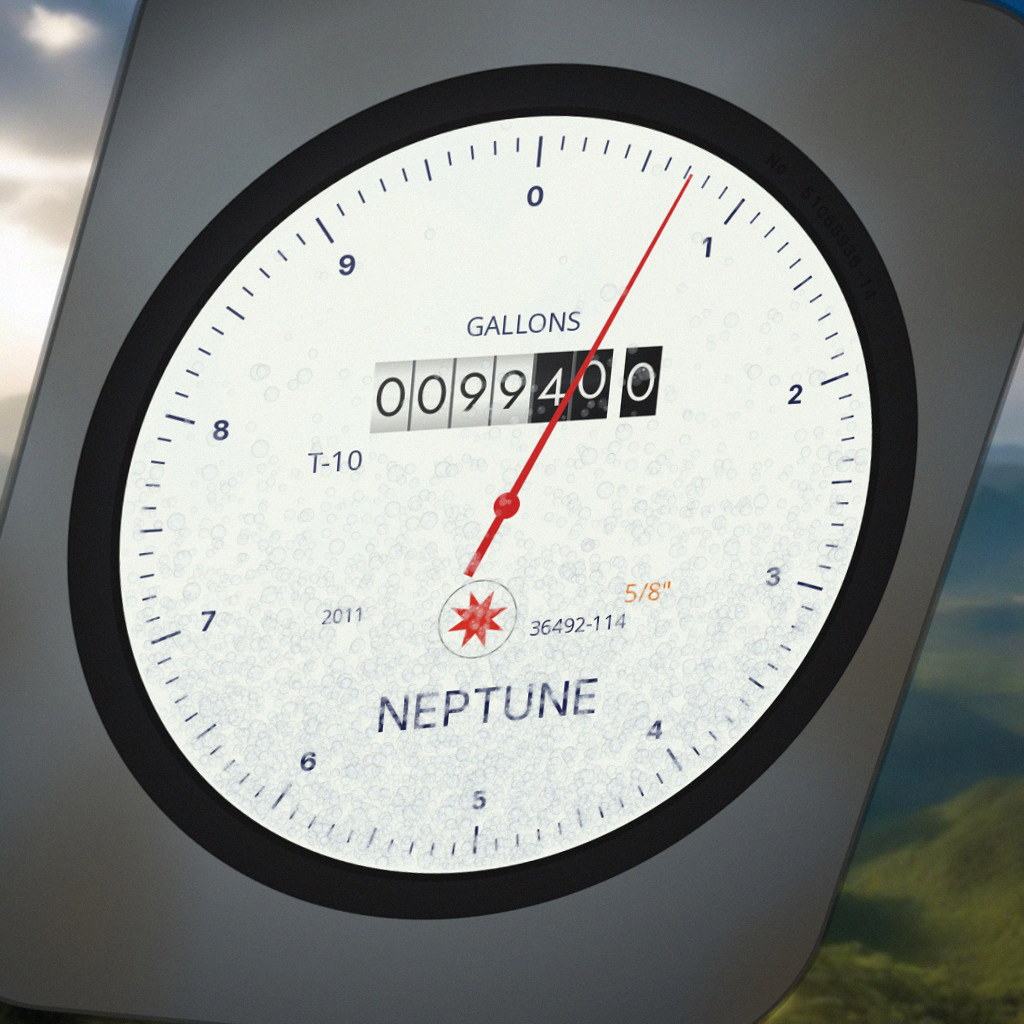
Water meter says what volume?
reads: 99400.7 gal
